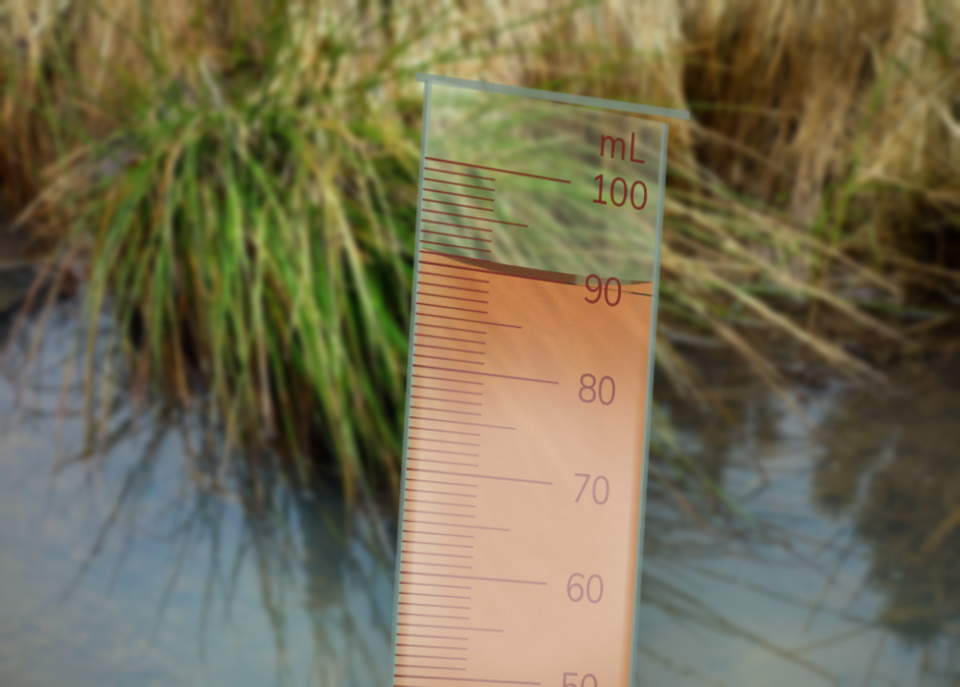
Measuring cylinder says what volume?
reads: 90 mL
